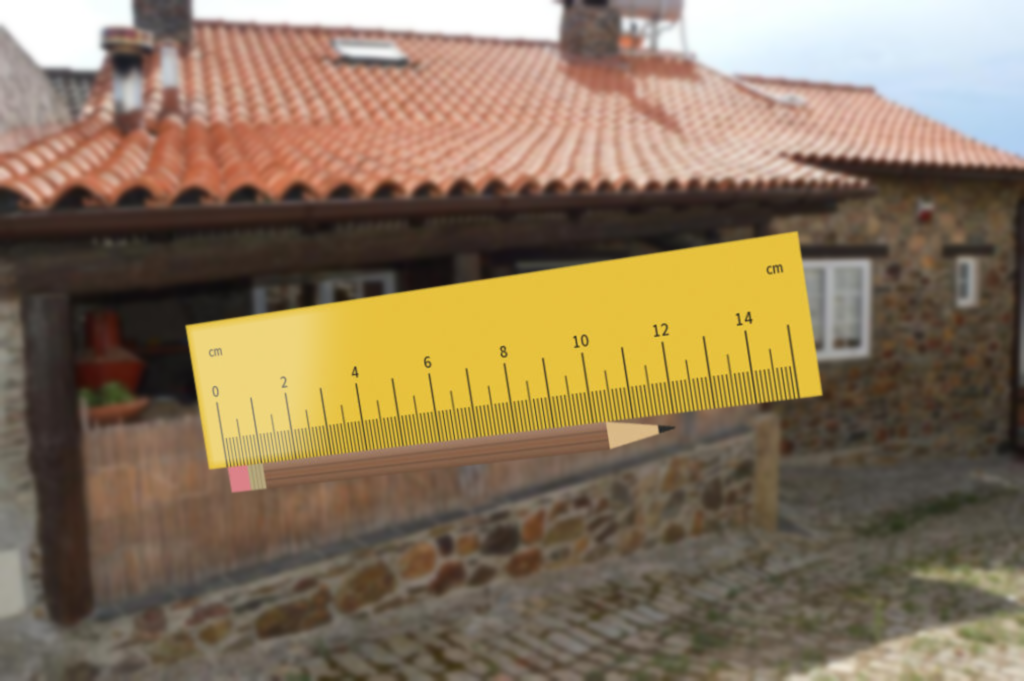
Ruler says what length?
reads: 12 cm
